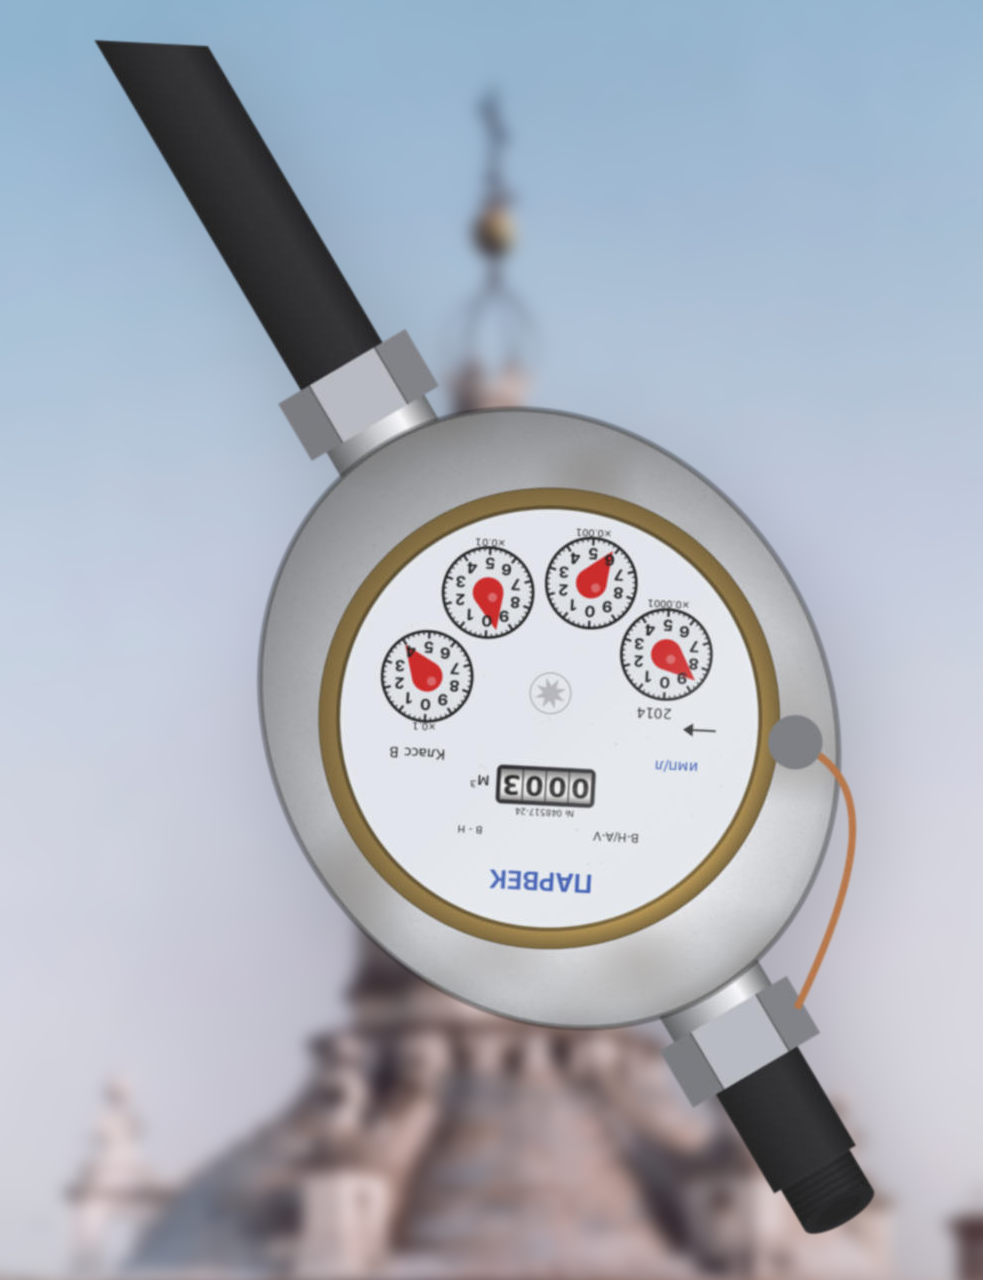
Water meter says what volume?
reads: 3.3958 m³
